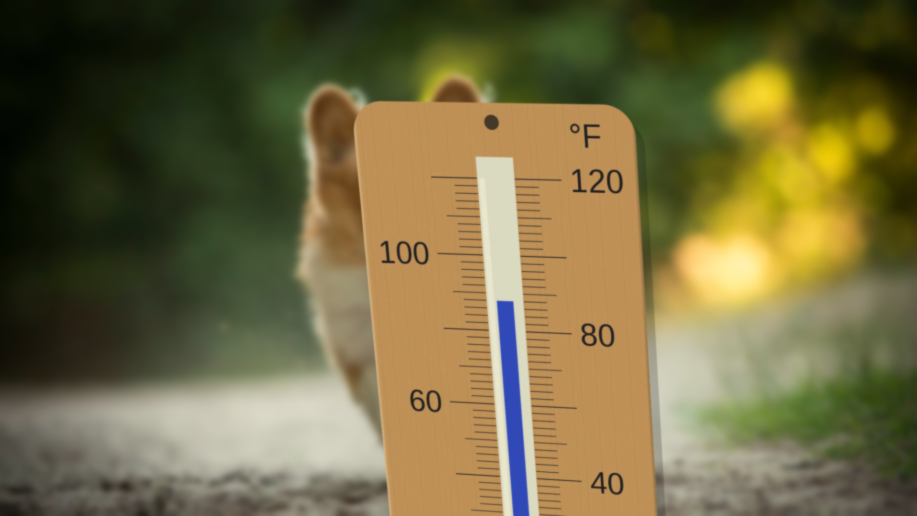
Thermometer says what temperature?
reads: 88 °F
